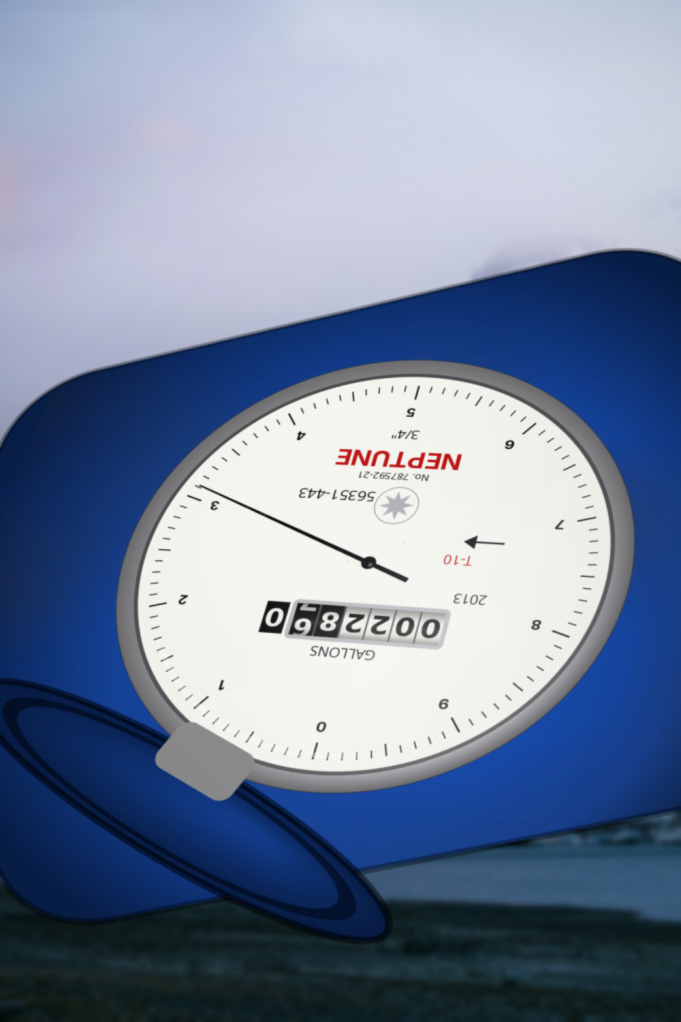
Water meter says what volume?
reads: 22863.1 gal
